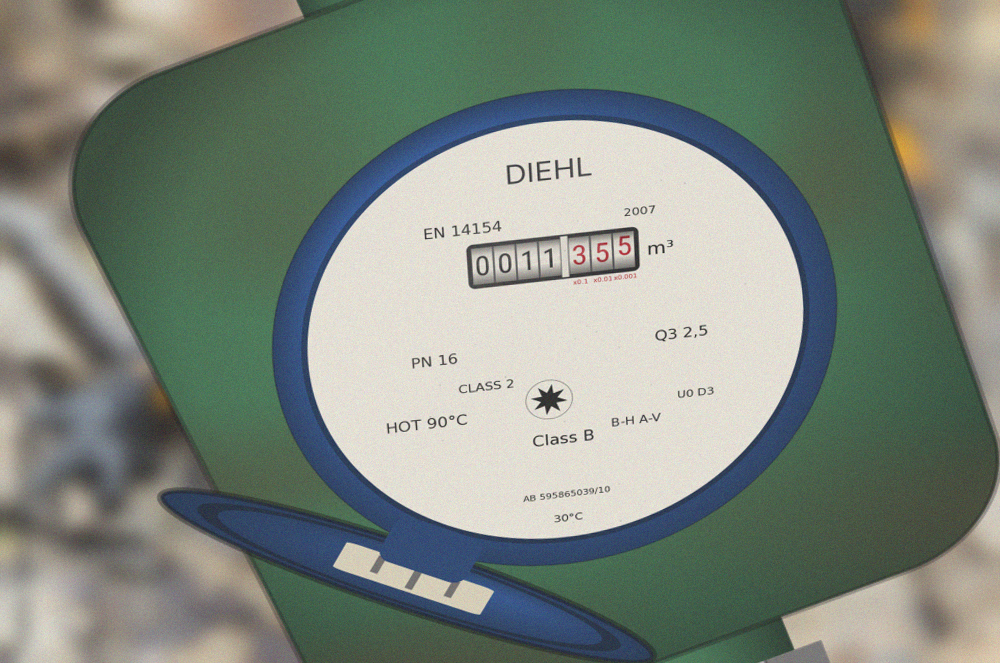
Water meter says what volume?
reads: 11.355 m³
